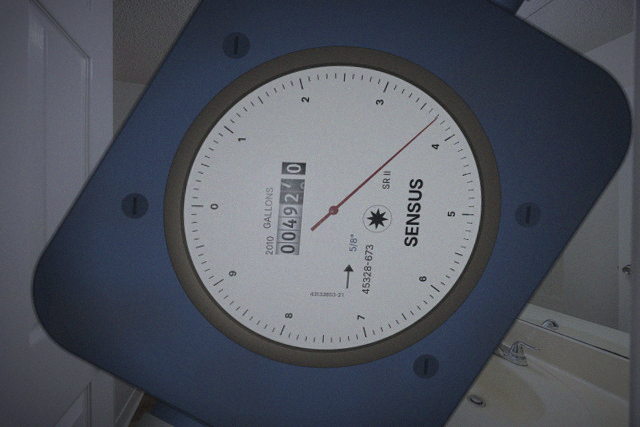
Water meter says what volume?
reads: 49273.7 gal
